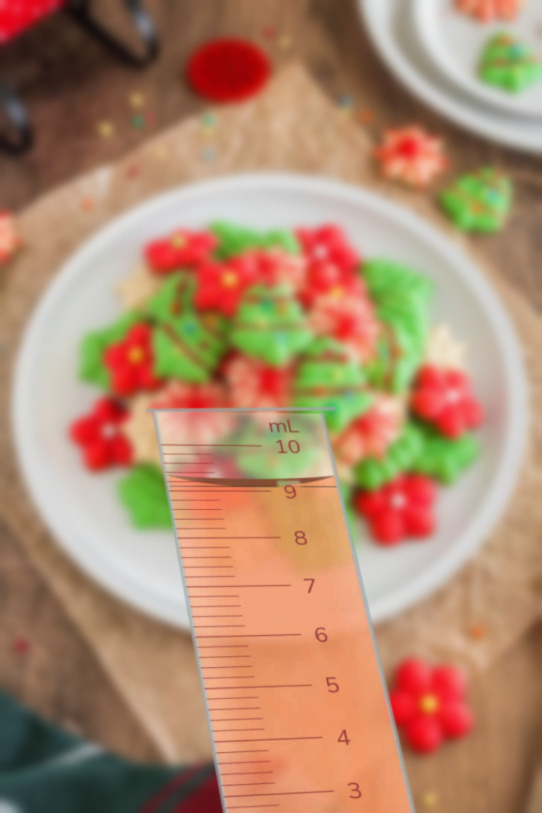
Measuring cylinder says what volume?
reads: 9.1 mL
